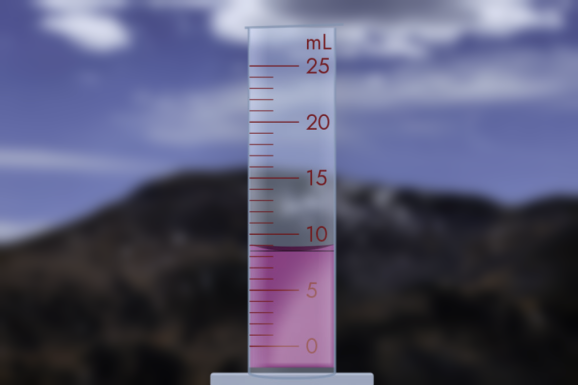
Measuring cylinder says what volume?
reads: 8.5 mL
